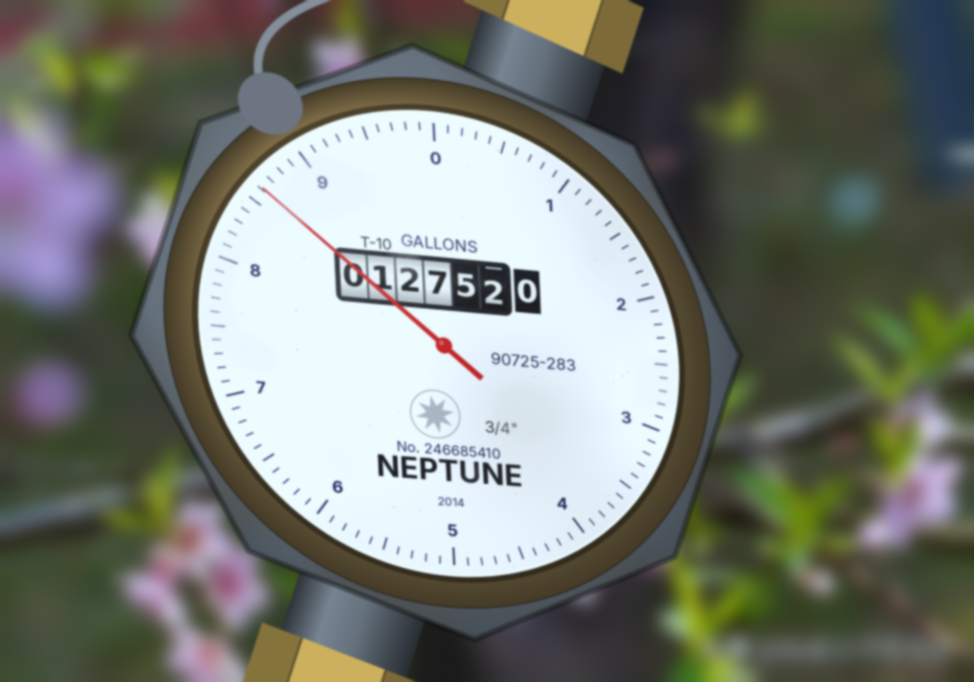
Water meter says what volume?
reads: 127518.6 gal
